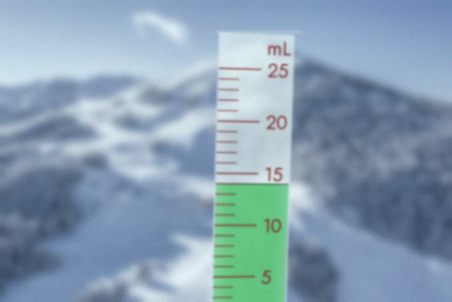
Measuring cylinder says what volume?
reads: 14 mL
